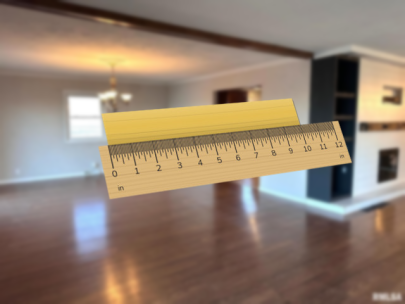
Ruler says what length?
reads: 10 in
